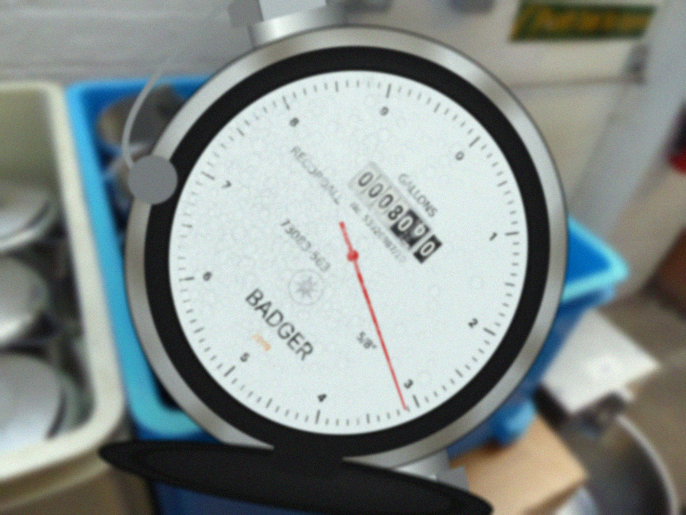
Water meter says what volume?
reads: 8063.1 gal
